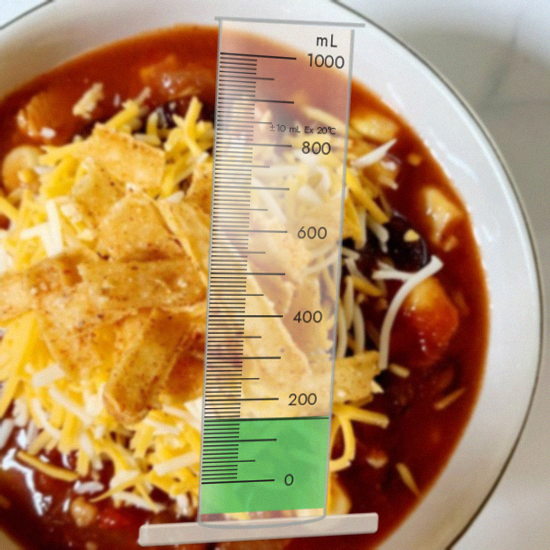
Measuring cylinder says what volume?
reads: 150 mL
